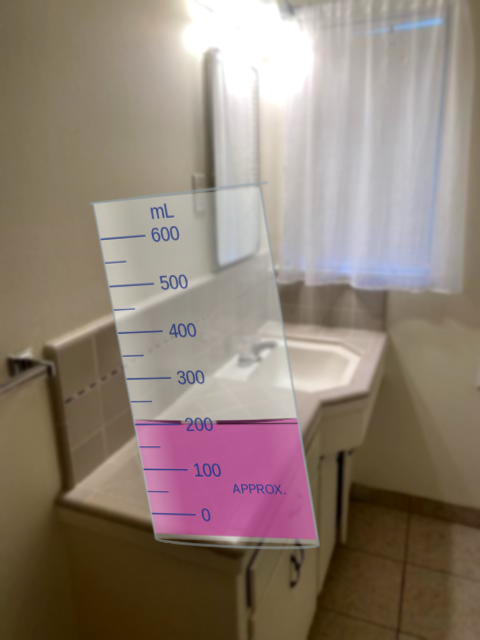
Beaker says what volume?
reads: 200 mL
